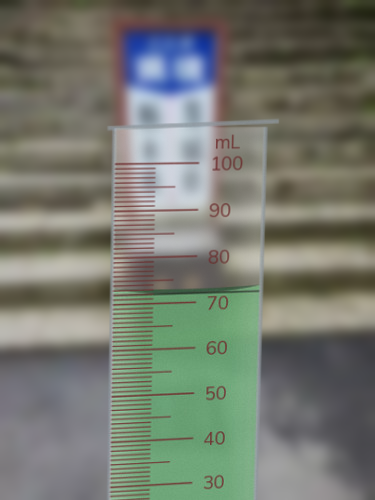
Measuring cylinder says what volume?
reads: 72 mL
